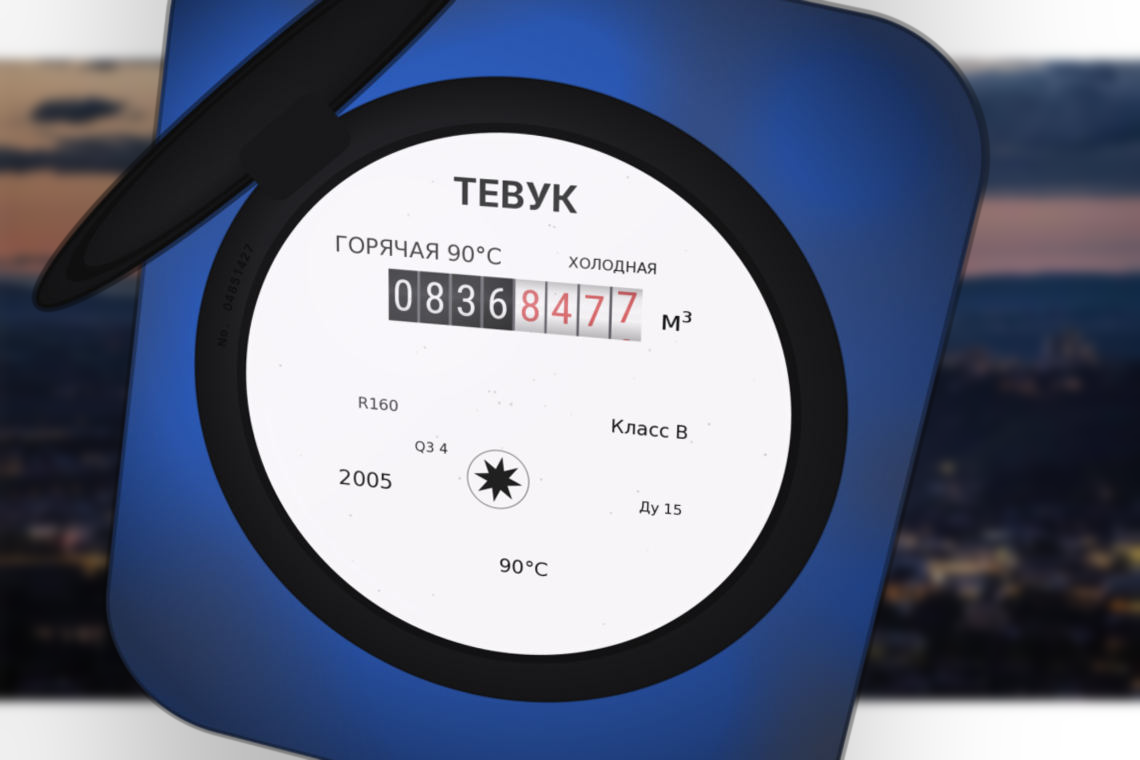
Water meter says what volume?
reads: 836.8477 m³
